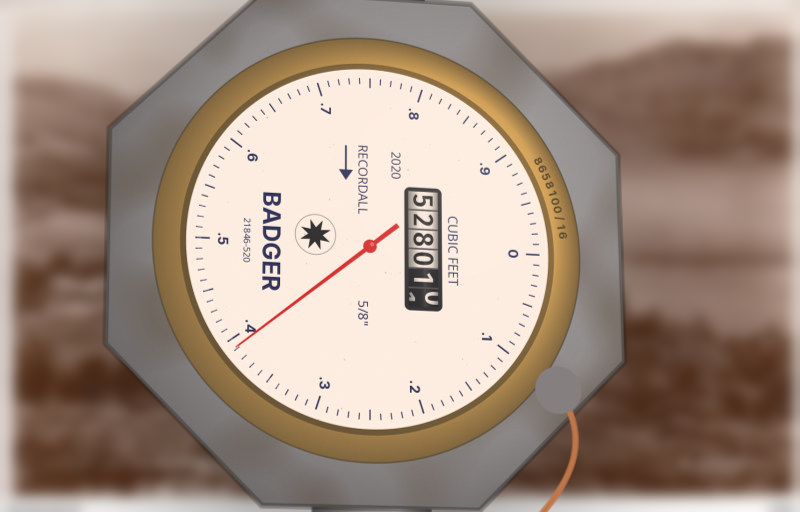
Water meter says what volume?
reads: 528010.39 ft³
